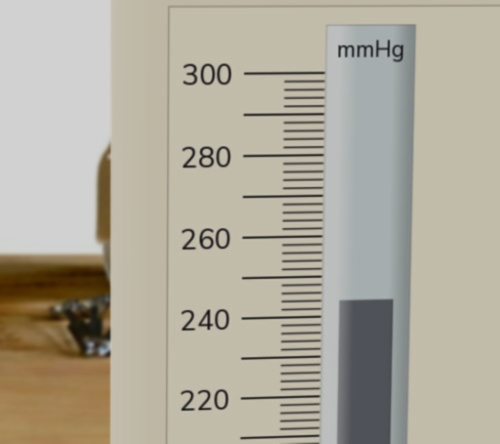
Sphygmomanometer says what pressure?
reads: 244 mmHg
